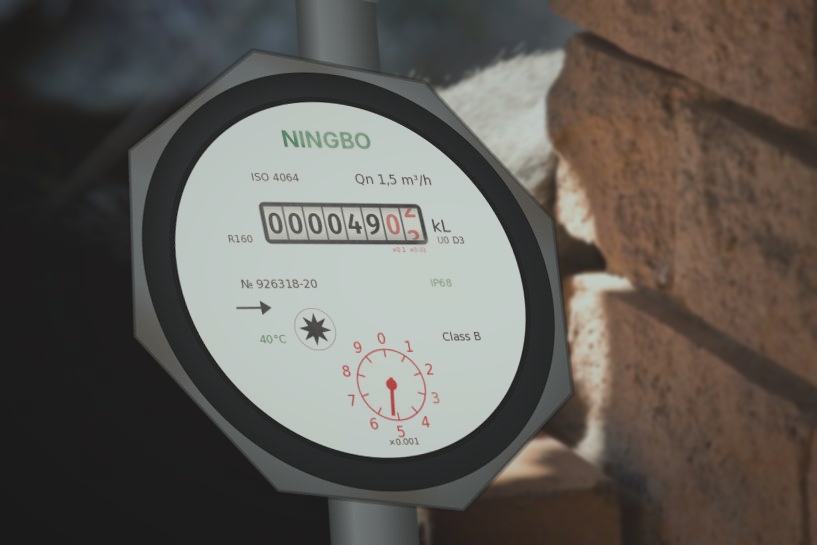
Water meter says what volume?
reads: 49.025 kL
